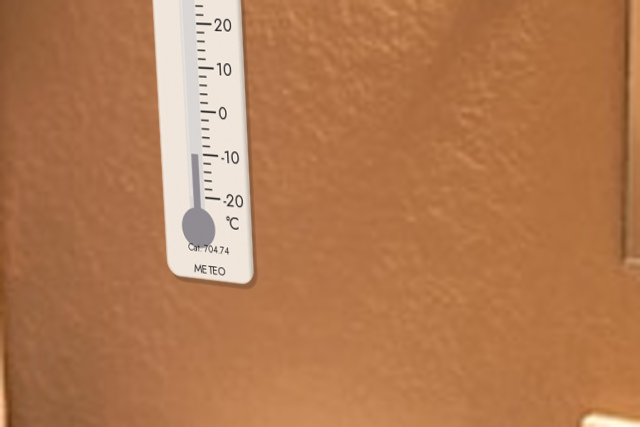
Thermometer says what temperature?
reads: -10 °C
